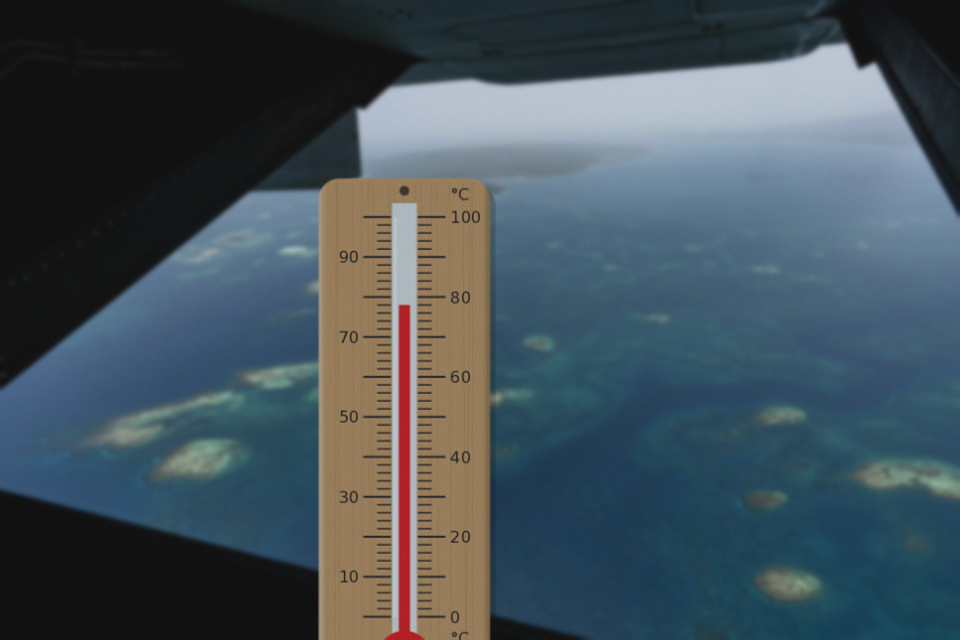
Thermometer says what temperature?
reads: 78 °C
